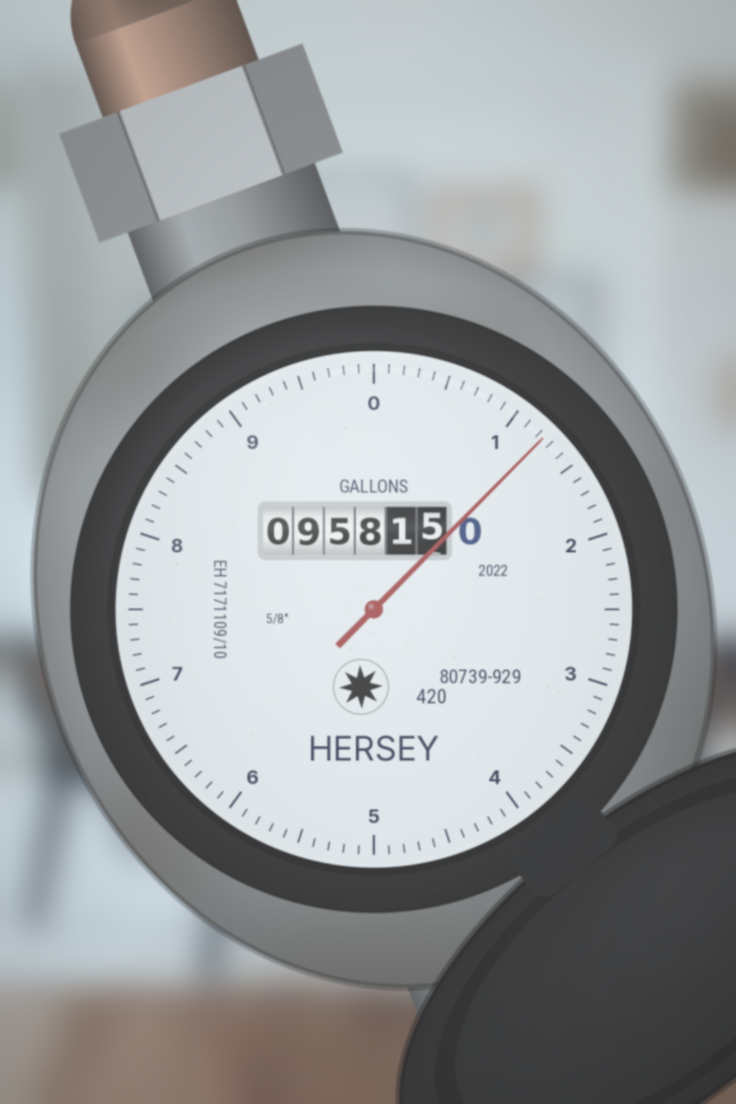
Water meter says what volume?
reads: 958151.2 gal
